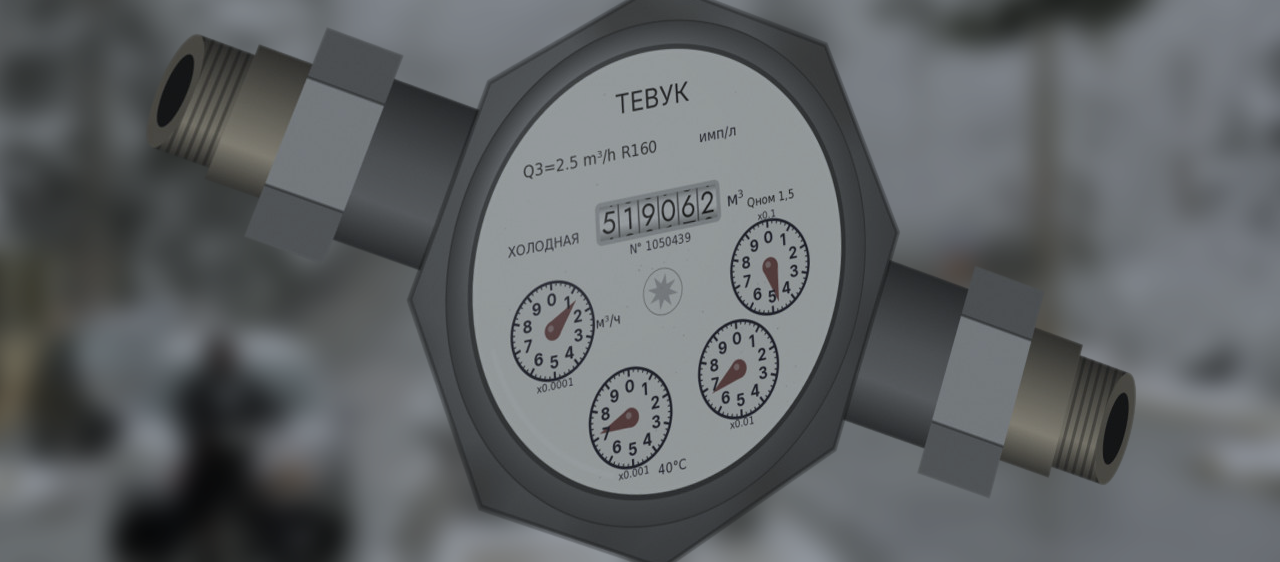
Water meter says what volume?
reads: 519062.4671 m³
